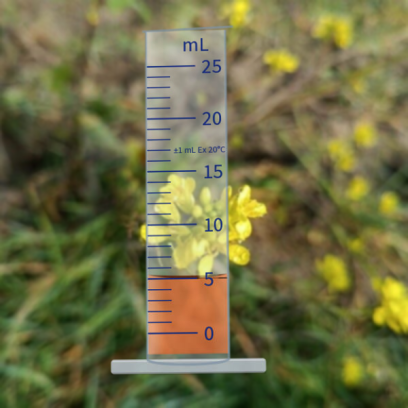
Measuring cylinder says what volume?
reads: 5 mL
